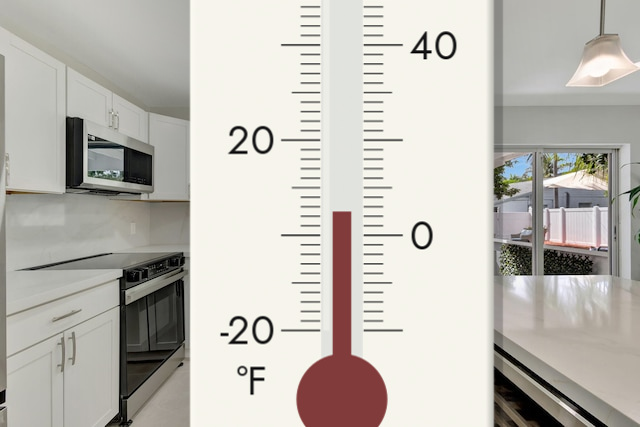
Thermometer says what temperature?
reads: 5 °F
